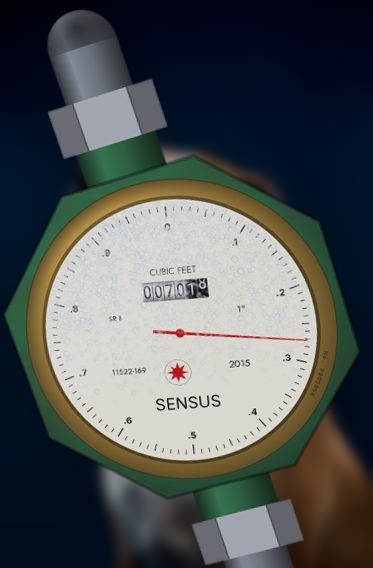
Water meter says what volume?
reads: 7018.27 ft³
